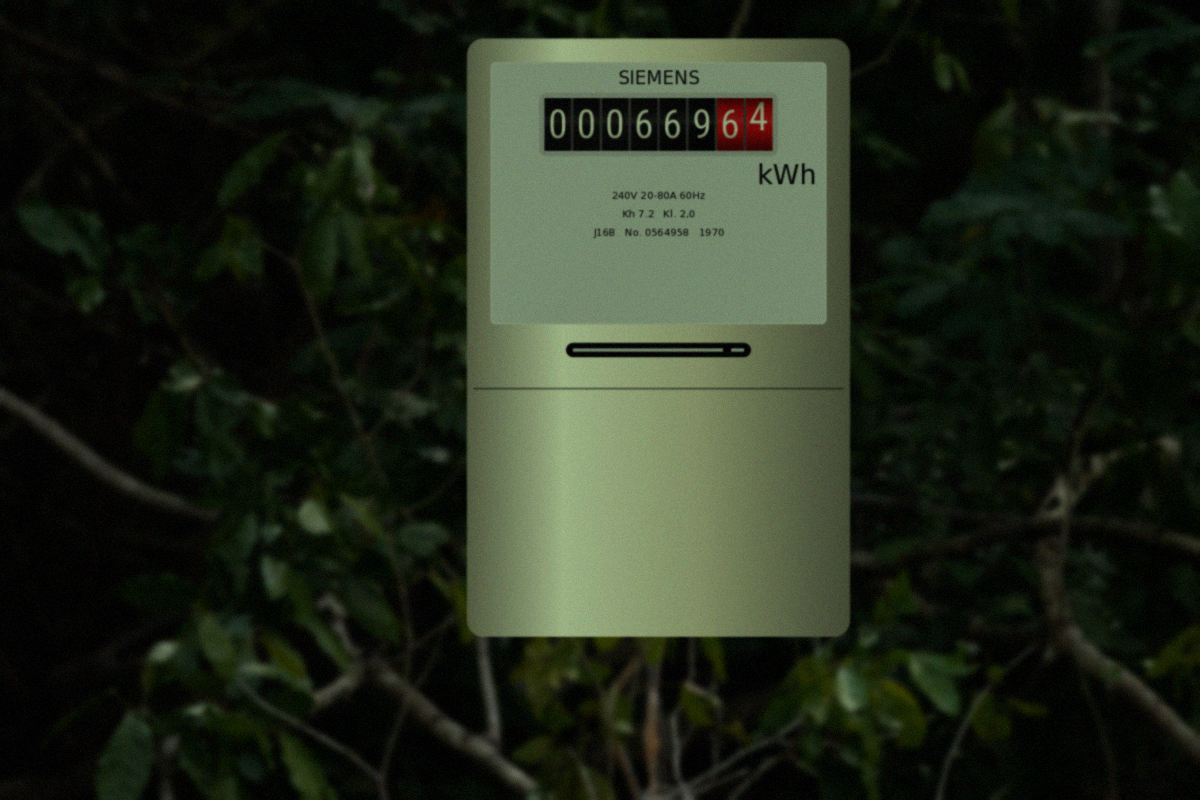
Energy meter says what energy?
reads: 669.64 kWh
